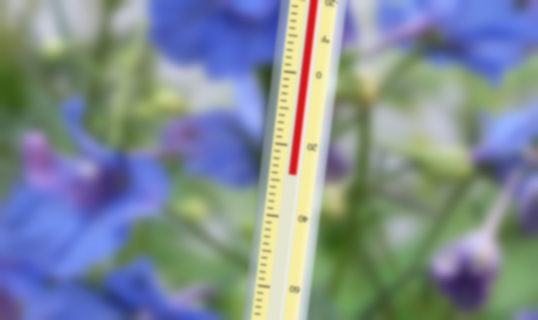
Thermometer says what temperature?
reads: 28 °F
